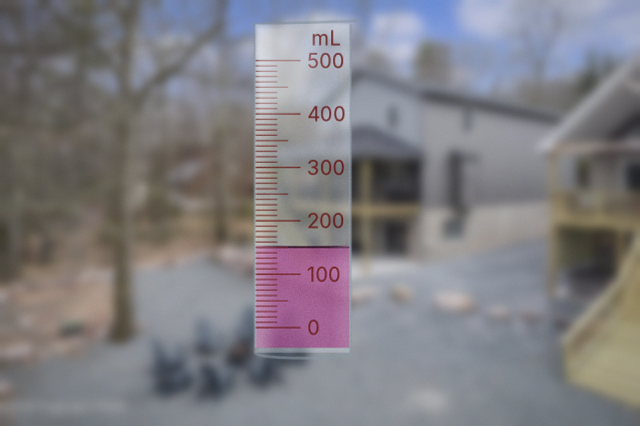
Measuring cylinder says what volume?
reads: 150 mL
